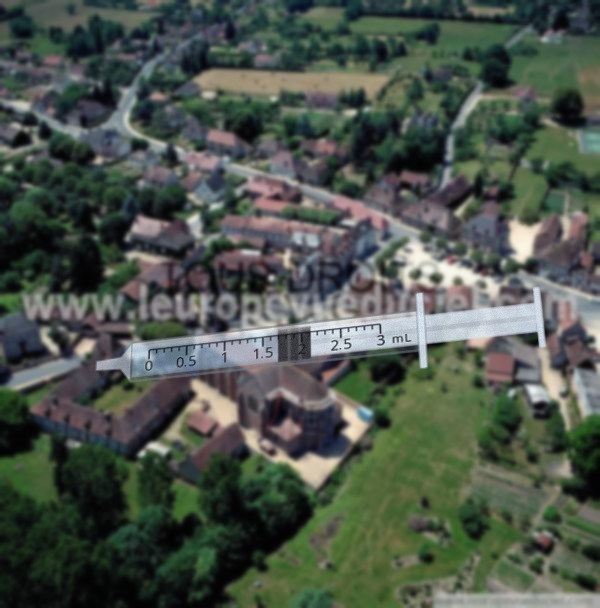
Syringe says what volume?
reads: 1.7 mL
